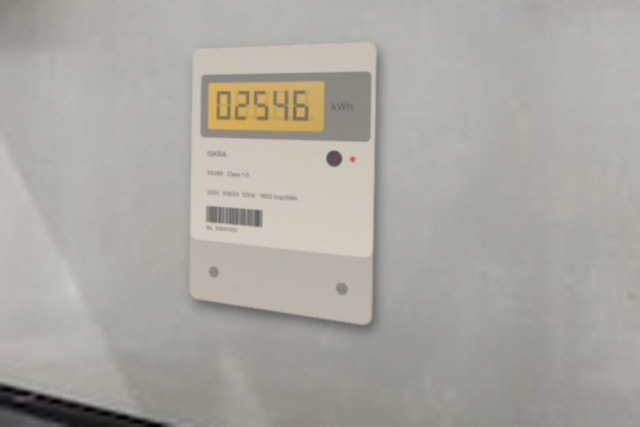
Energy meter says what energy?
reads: 2546 kWh
